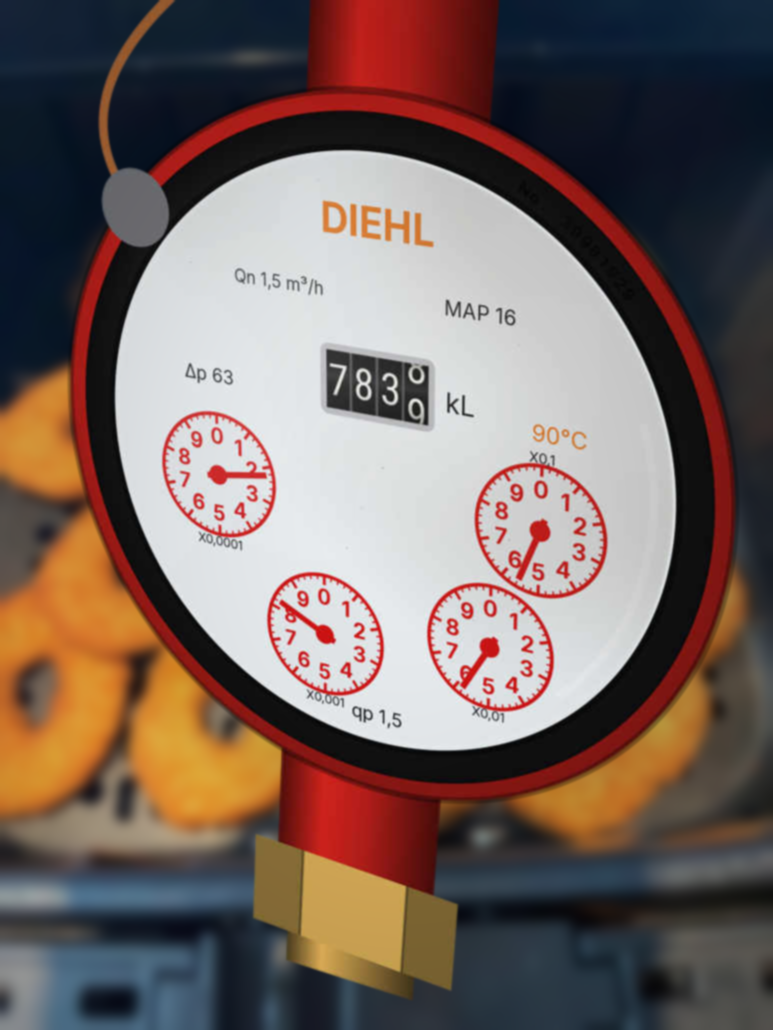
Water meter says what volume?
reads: 7838.5582 kL
